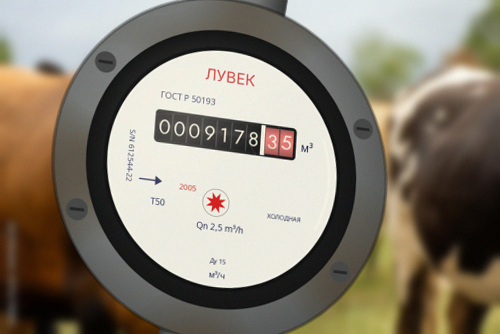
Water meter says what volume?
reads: 9178.35 m³
